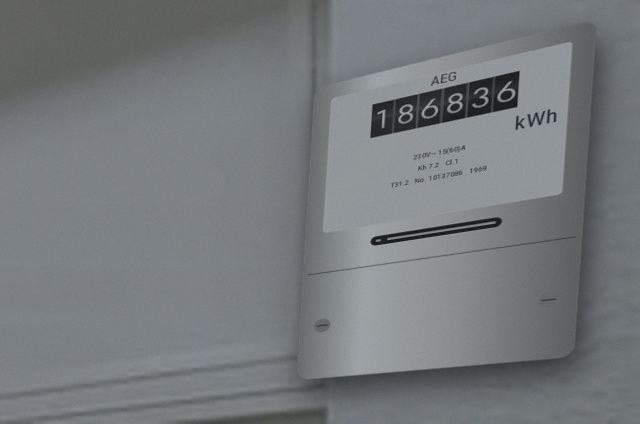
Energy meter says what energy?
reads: 186836 kWh
